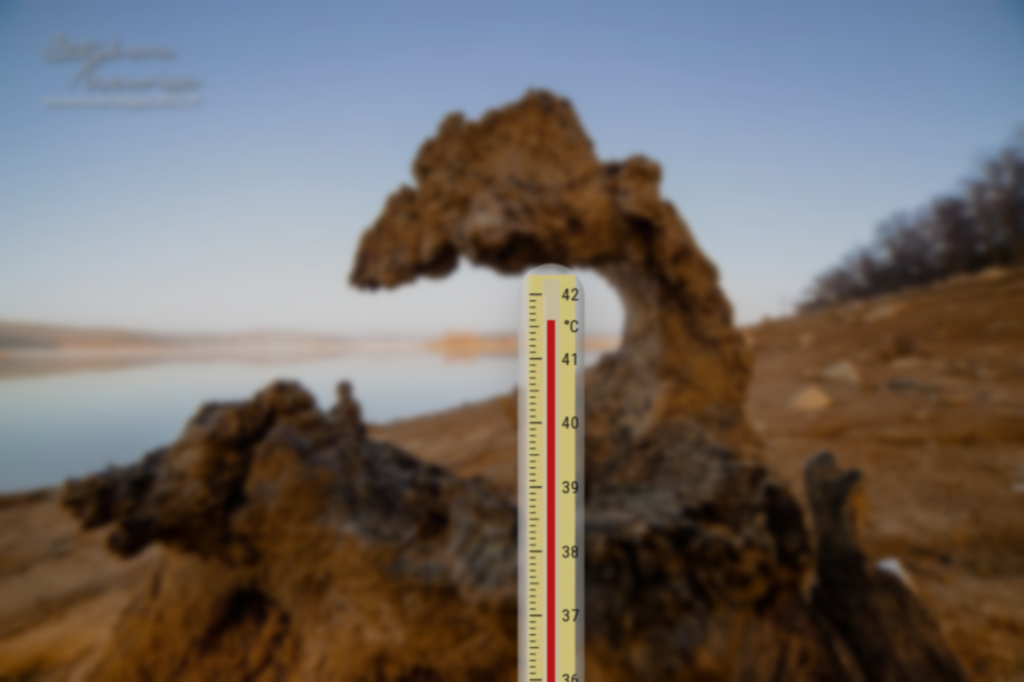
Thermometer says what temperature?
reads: 41.6 °C
